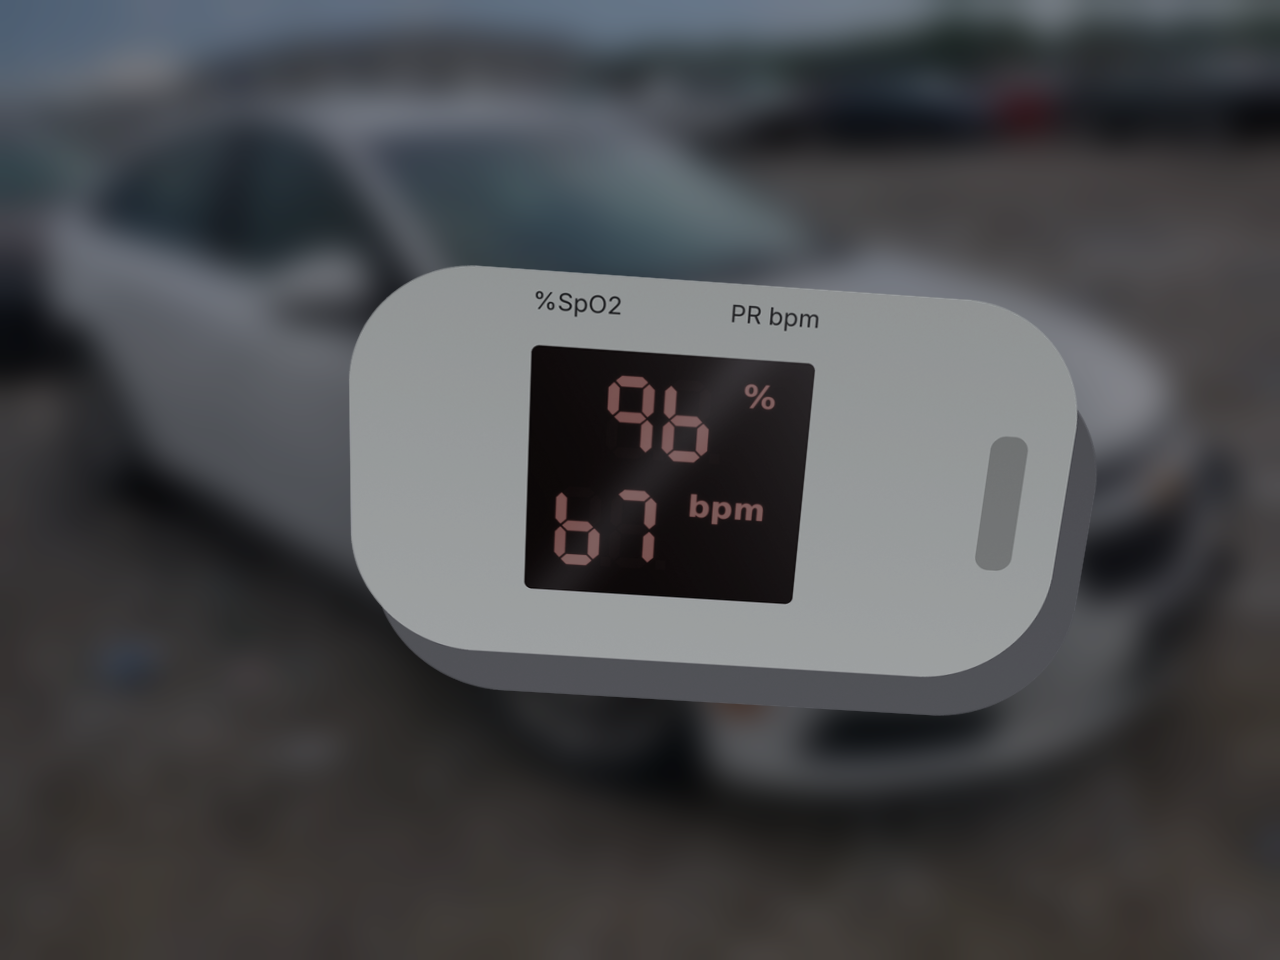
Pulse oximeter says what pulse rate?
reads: 67 bpm
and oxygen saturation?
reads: 96 %
